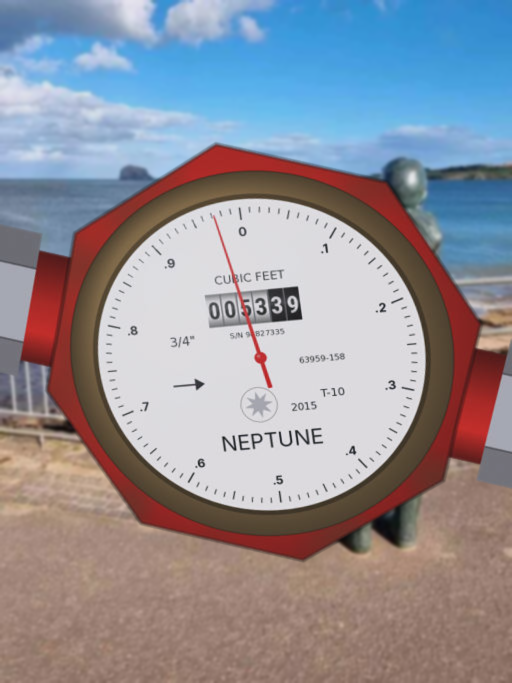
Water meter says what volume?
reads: 5338.97 ft³
